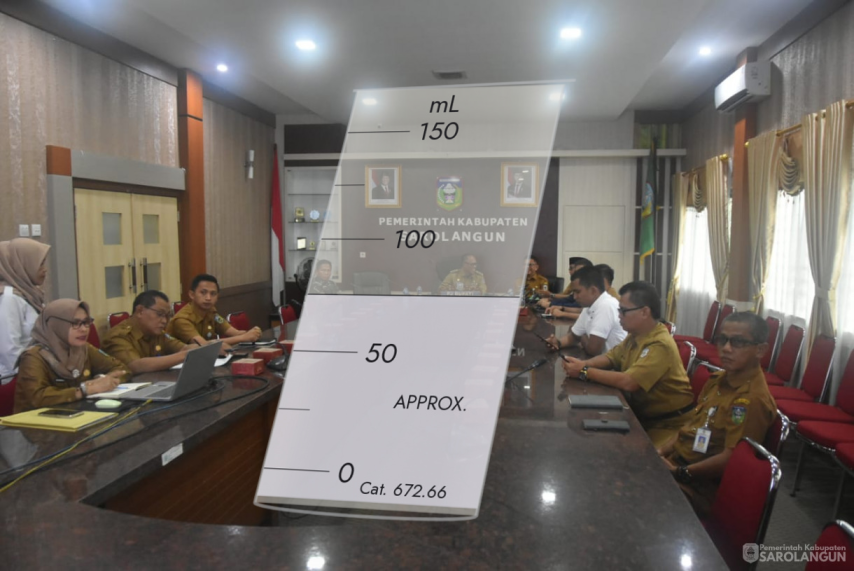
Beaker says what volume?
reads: 75 mL
